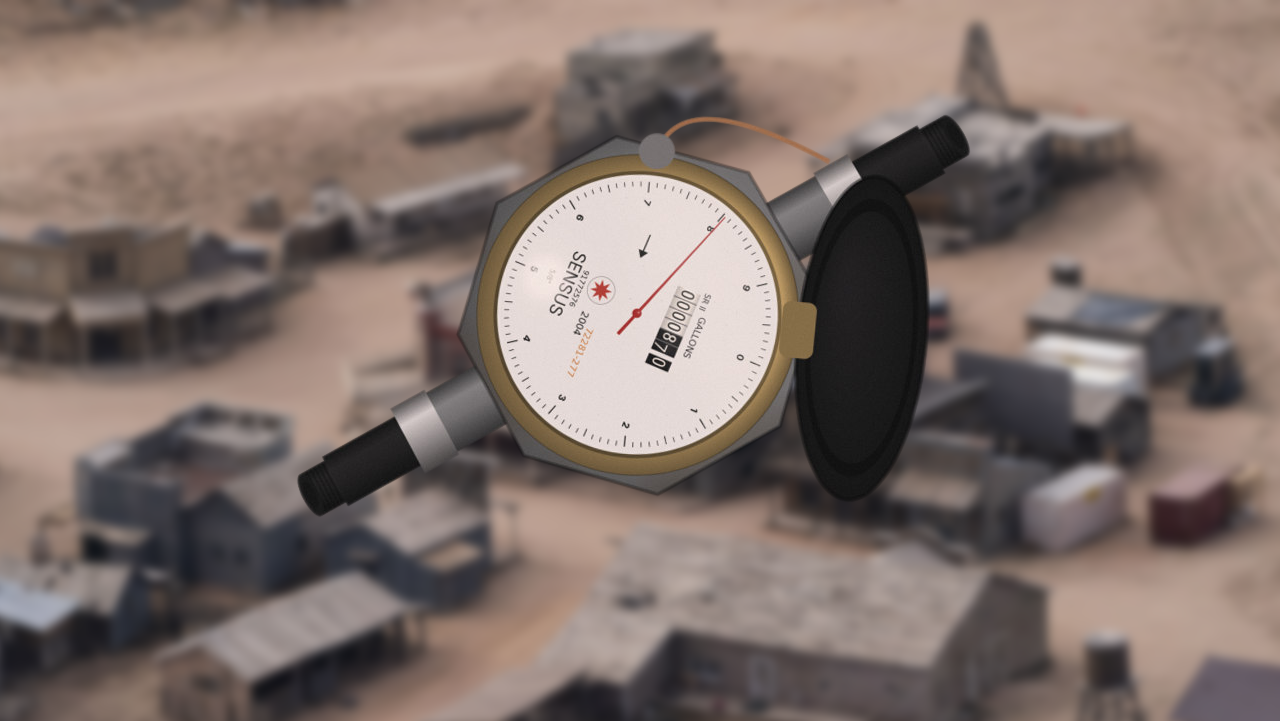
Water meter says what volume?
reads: 868.0 gal
